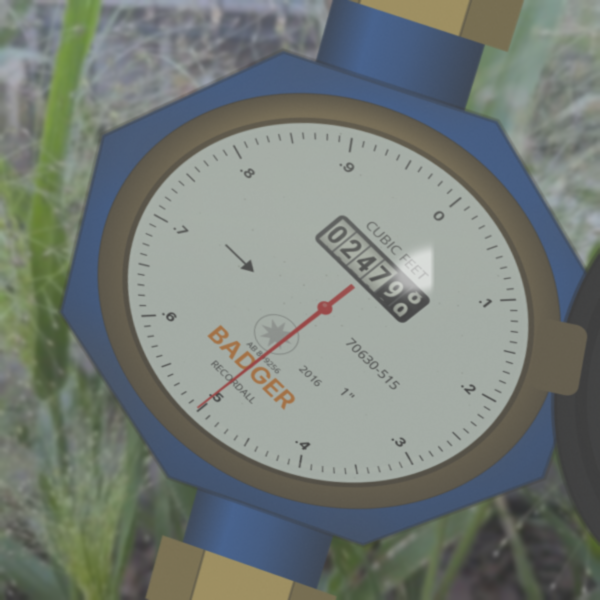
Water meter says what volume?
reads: 24798.50 ft³
